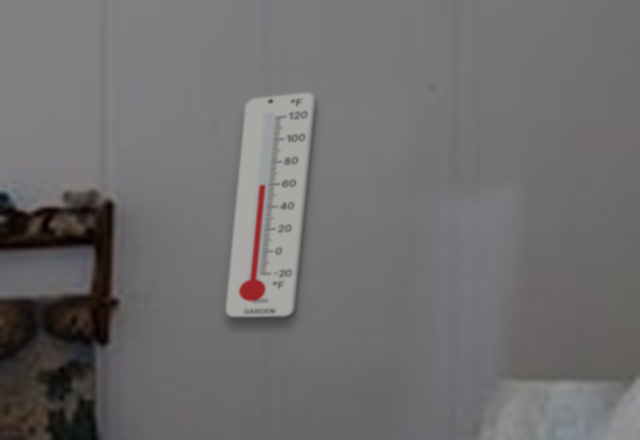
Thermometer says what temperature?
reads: 60 °F
